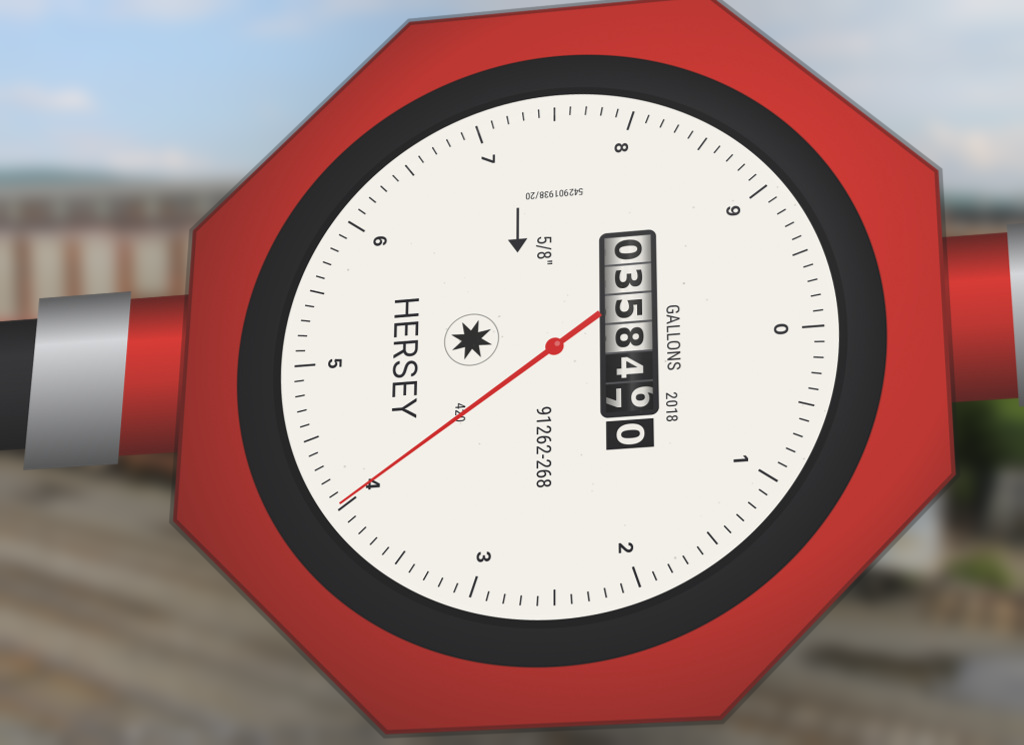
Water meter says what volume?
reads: 358464.0 gal
